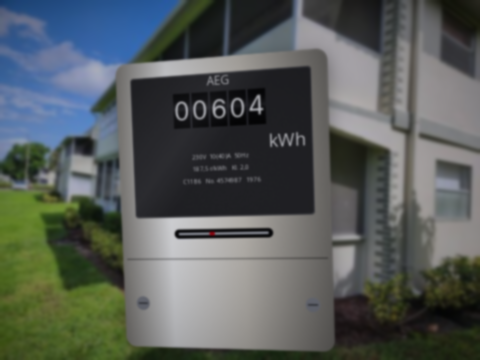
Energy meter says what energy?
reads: 604 kWh
